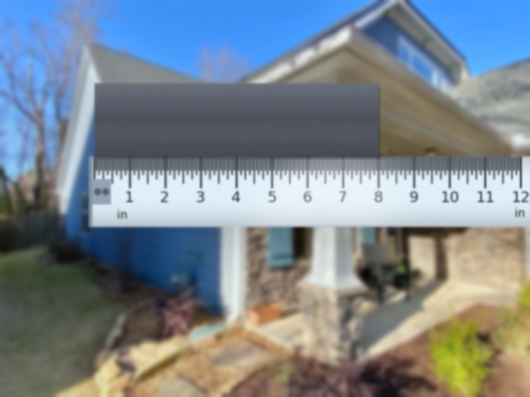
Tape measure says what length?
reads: 8 in
